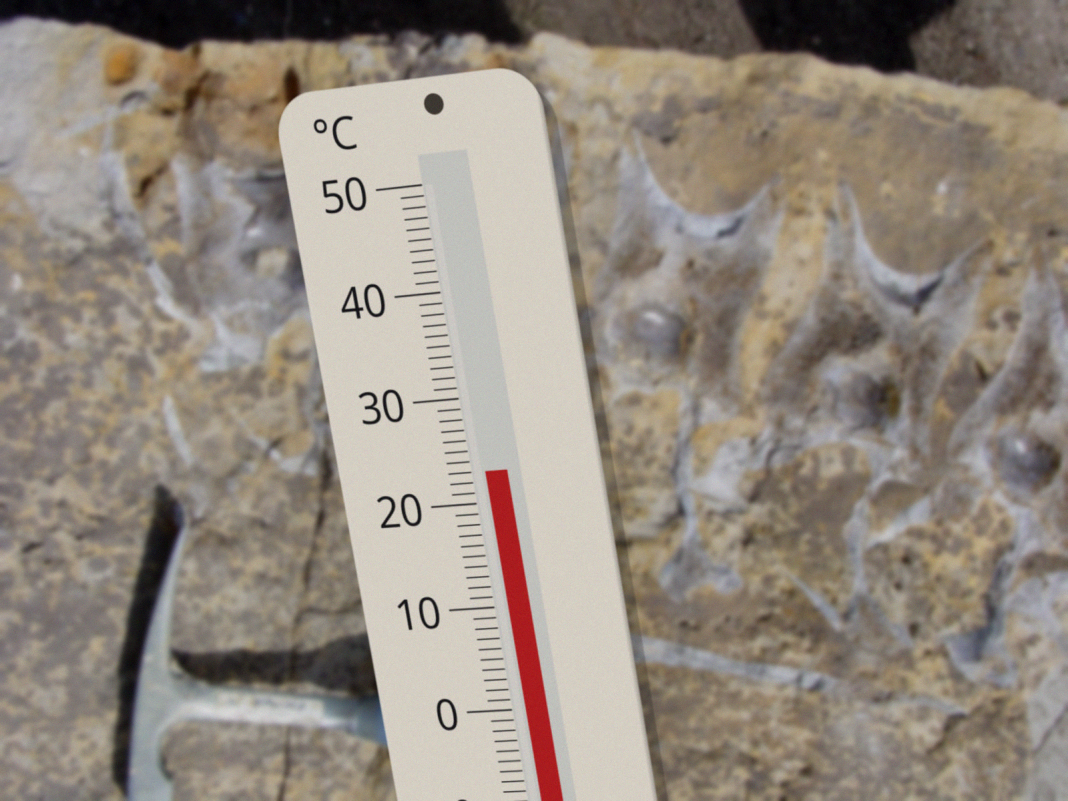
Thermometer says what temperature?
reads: 23 °C
